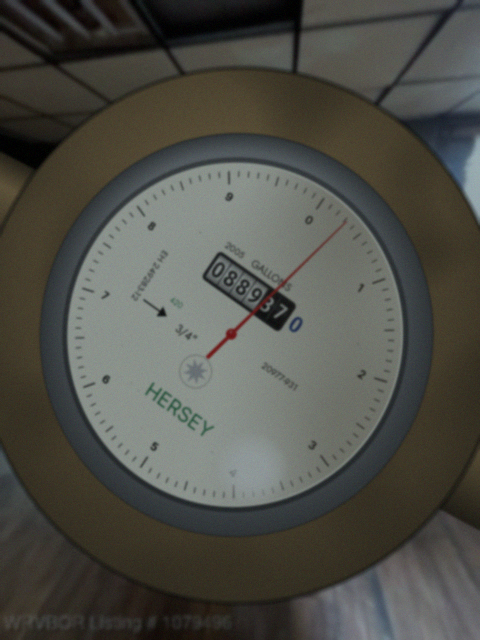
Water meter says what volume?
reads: 889370.3 gal
